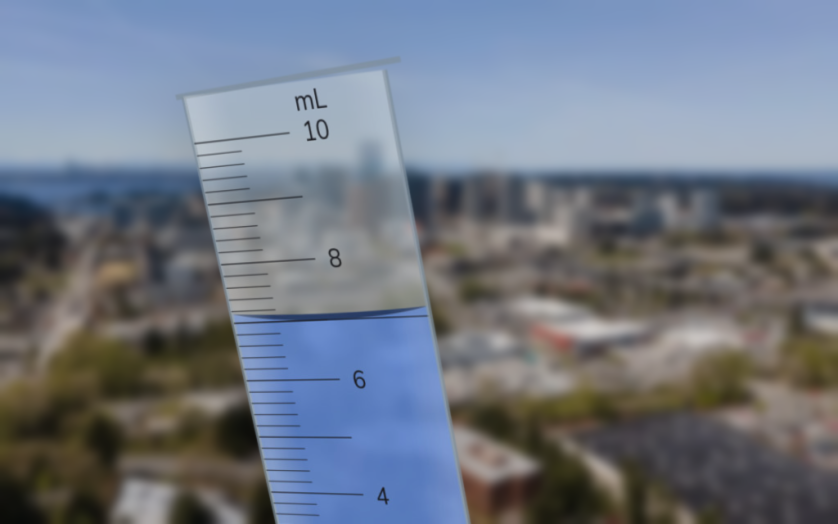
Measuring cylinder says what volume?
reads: 7 mL
